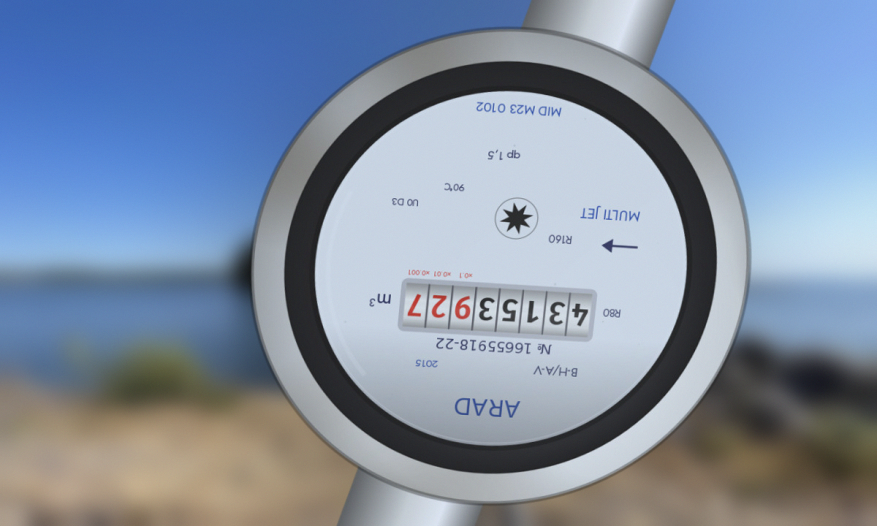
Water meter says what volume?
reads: 43153.927 m³
